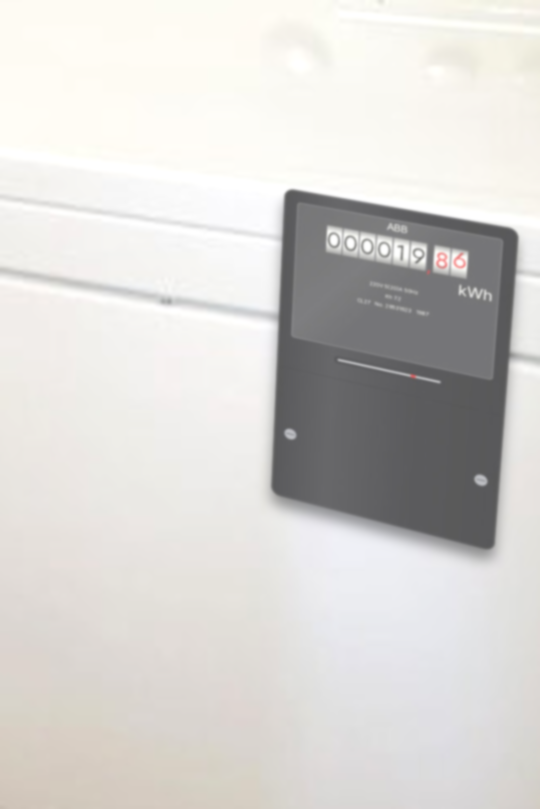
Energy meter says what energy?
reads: 19.86 kWh
